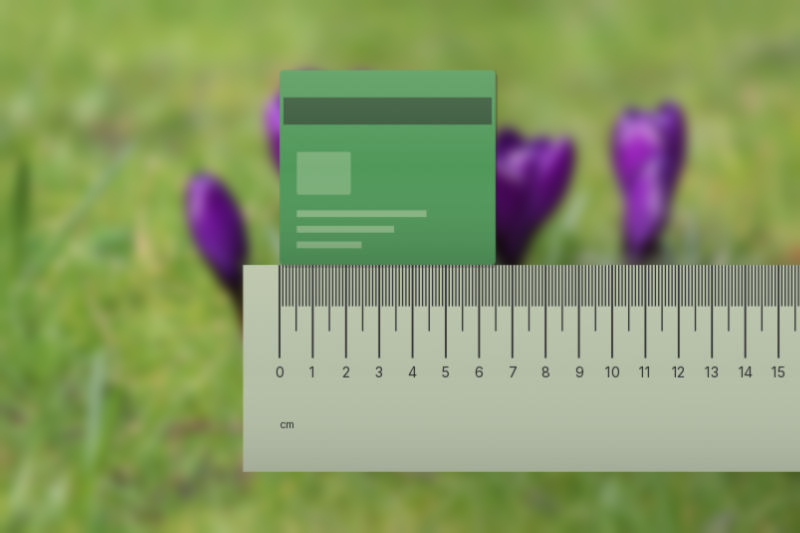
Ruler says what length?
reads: 6.5 cm
